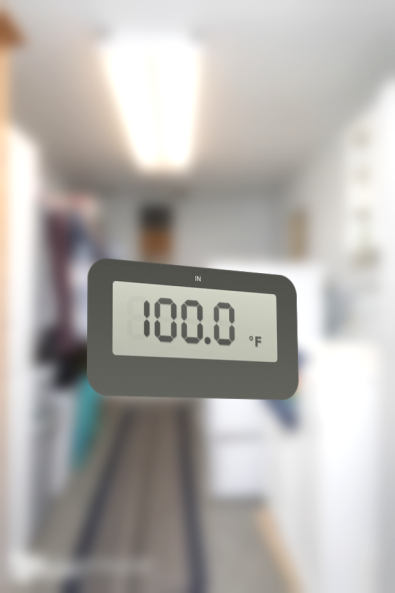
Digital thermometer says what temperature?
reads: 100.0 °F
